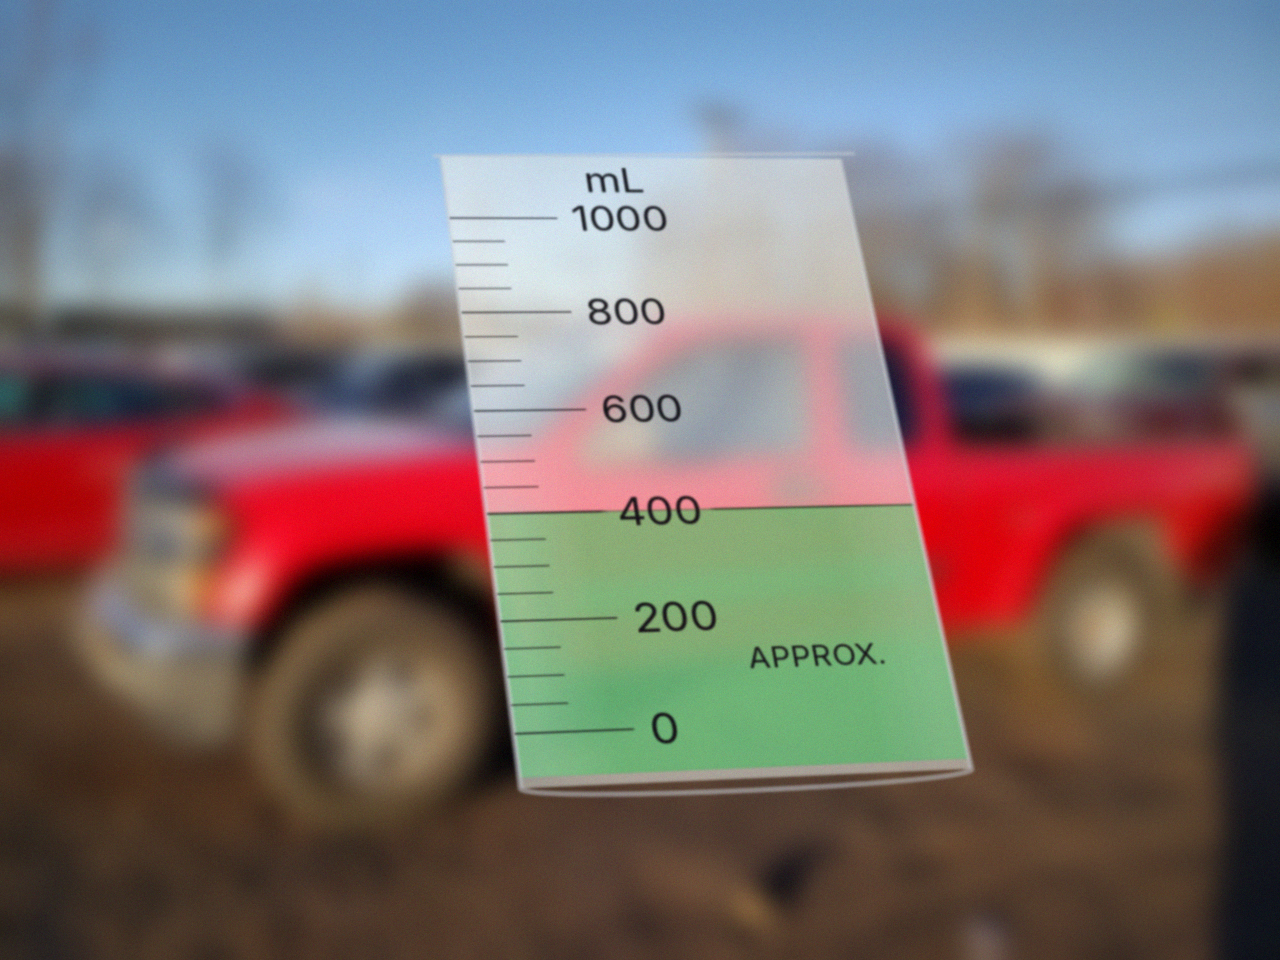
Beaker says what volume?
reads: 400 mL
